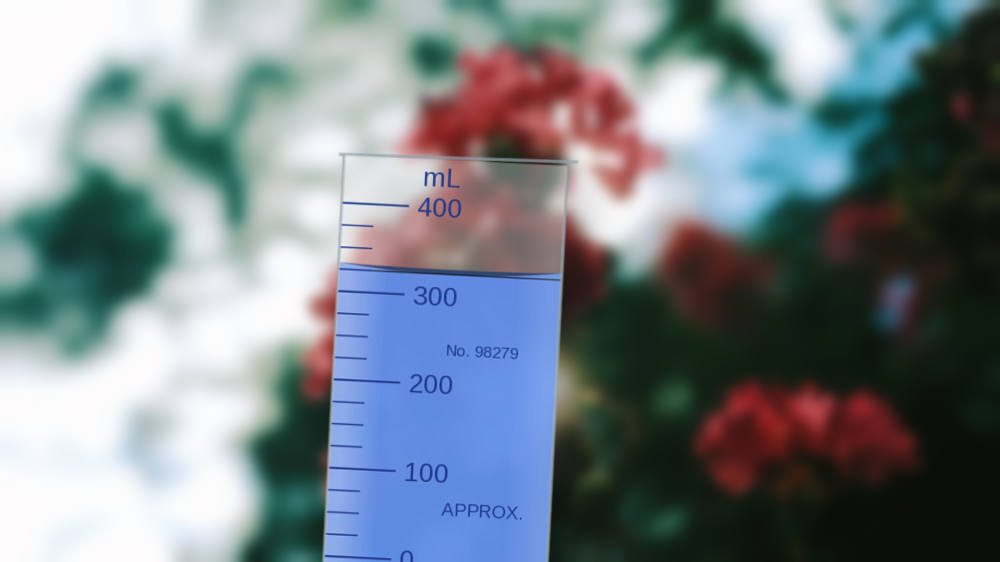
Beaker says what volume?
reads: 325 mL
